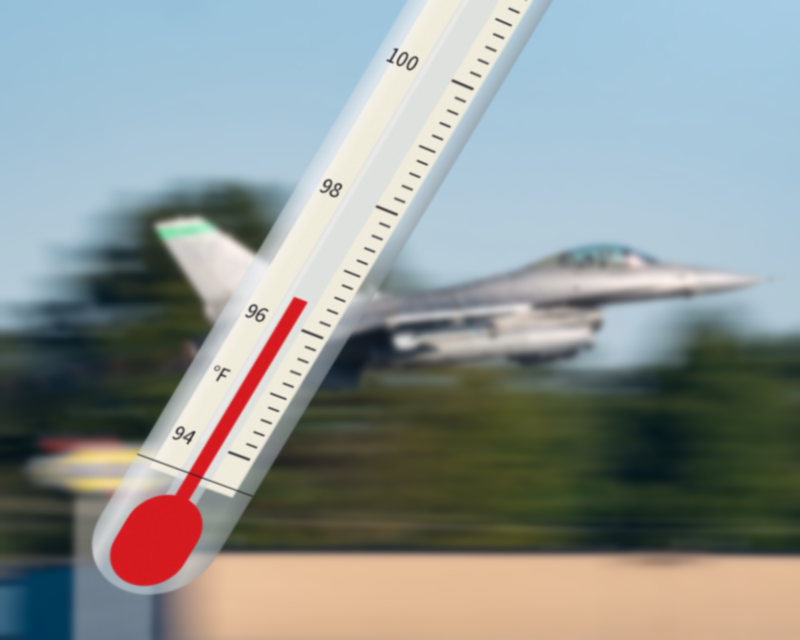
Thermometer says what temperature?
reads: 96.4 °F
